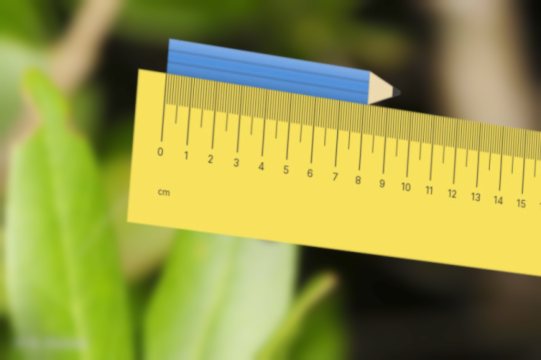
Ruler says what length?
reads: 9.5 cm
